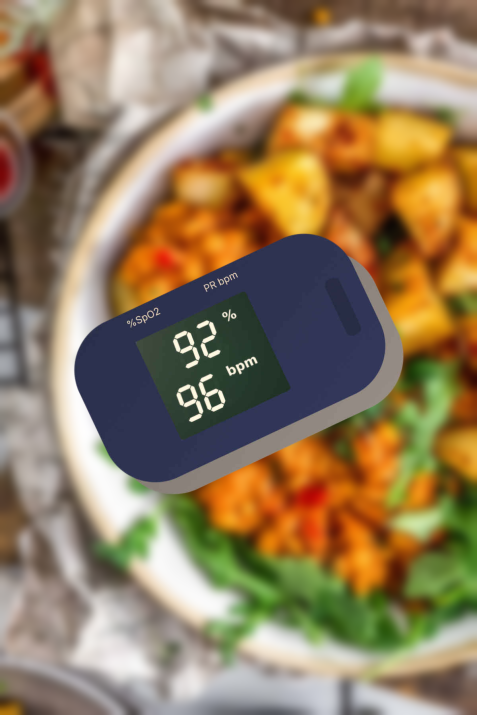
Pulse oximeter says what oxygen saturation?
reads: 92 %
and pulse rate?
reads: 96 bpm
